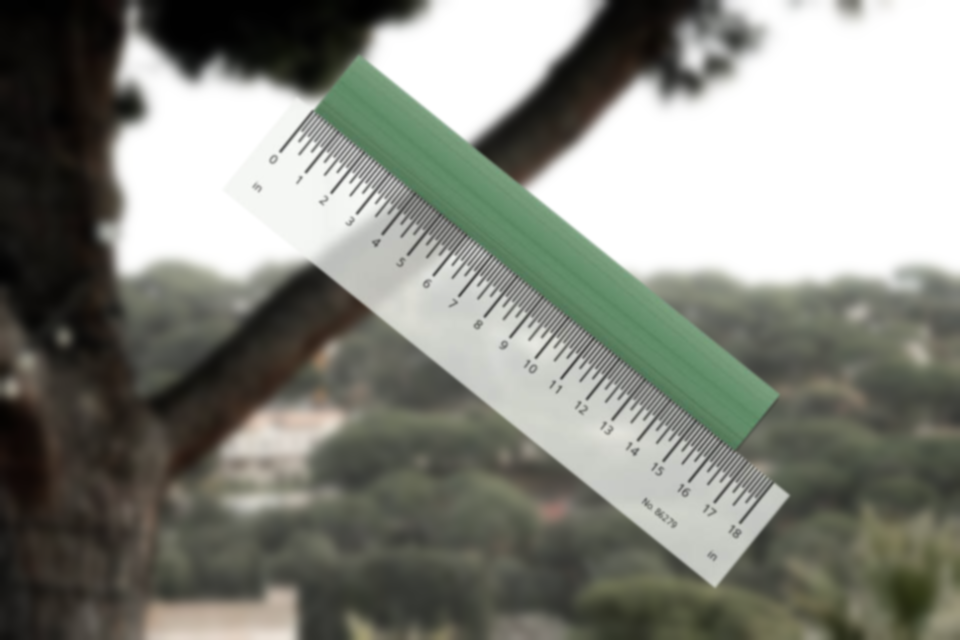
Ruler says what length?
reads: 16.5 in
